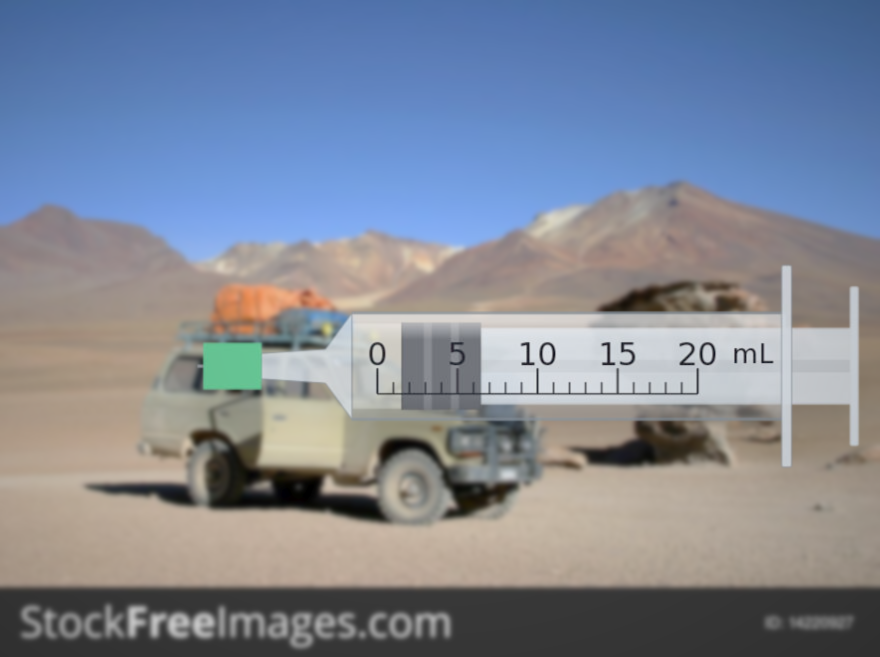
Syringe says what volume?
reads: 1.5 mL
